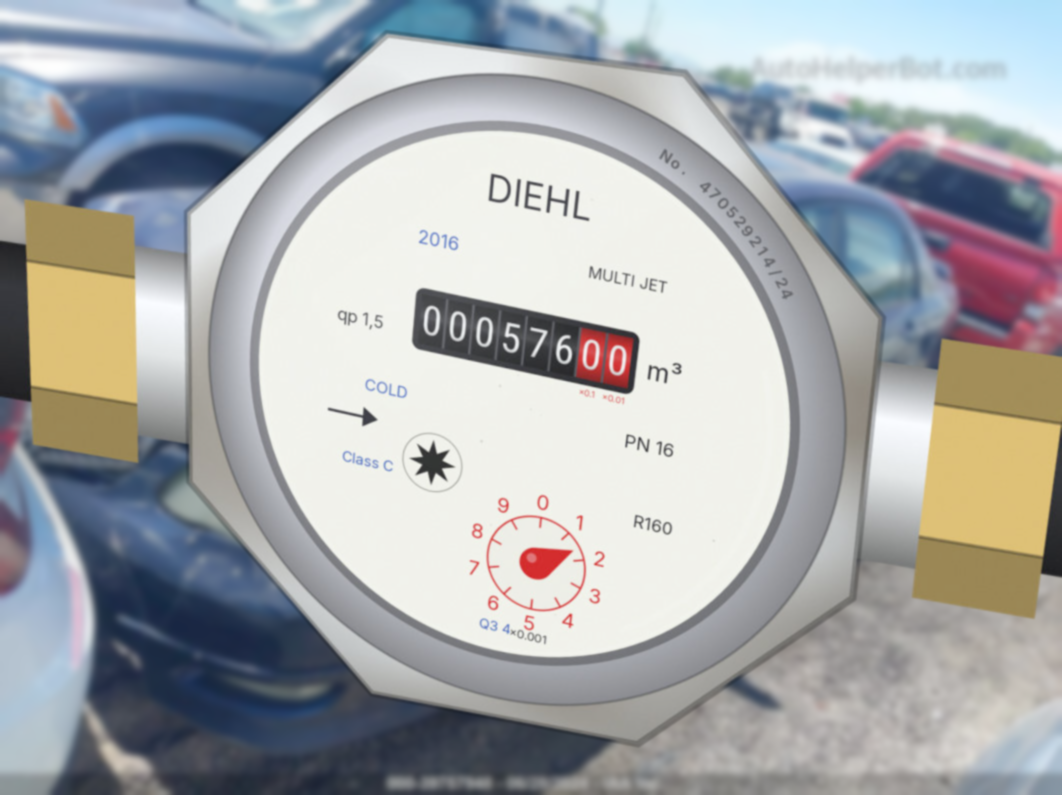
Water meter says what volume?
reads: 576.001 m³
